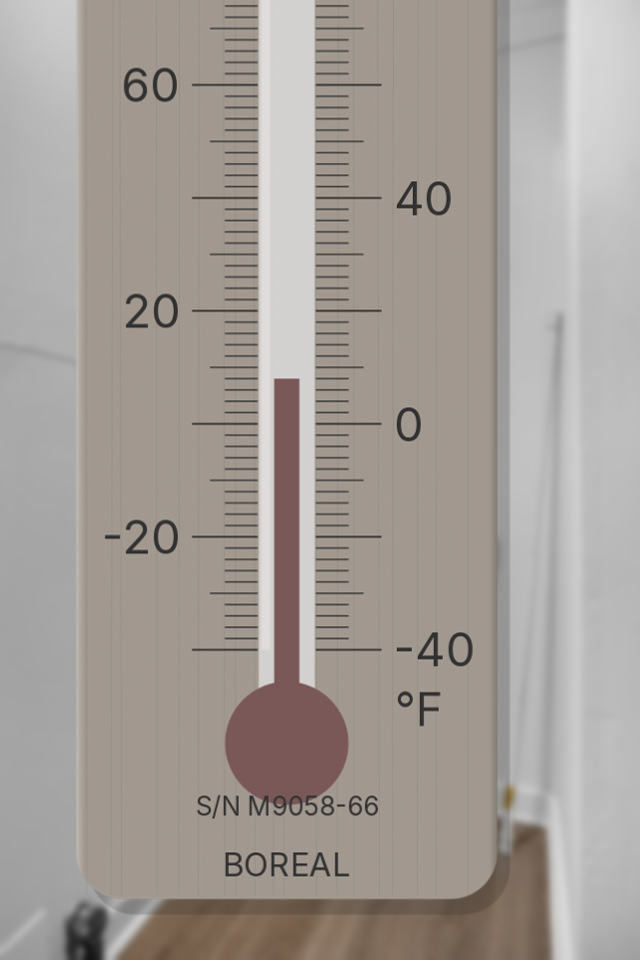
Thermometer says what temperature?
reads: 8 °F
